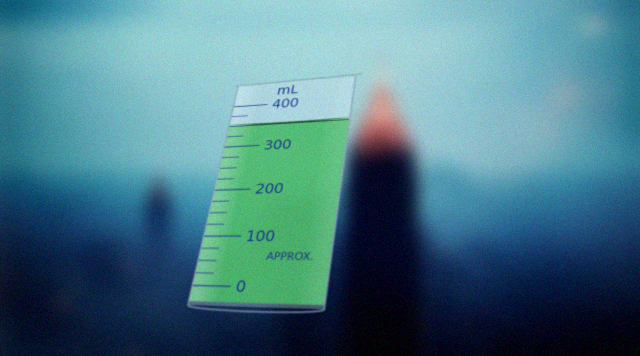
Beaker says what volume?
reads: 350 mL
